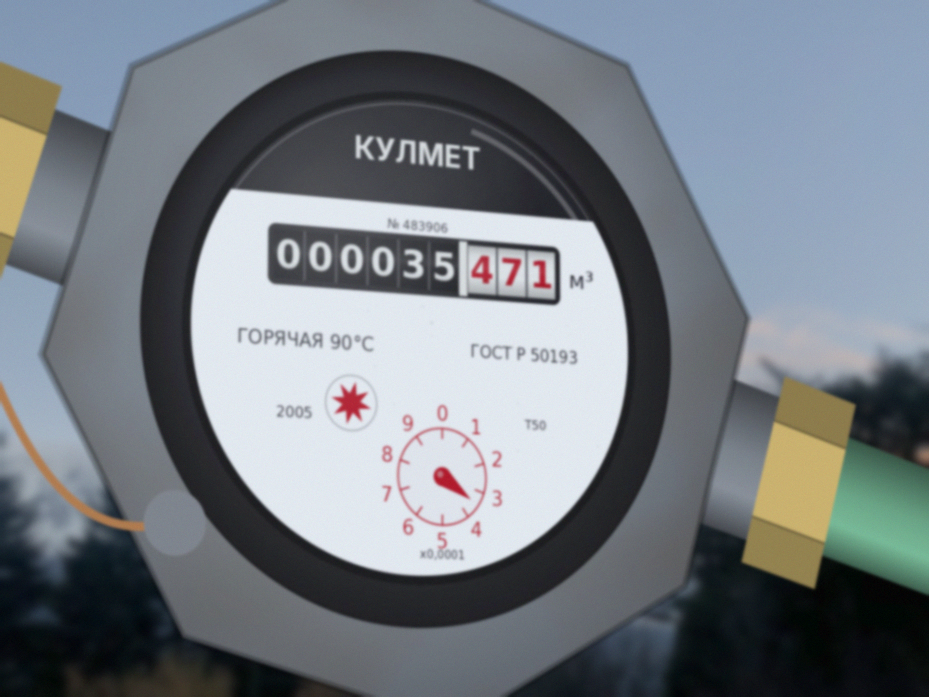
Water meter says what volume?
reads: 35.4713 m³
